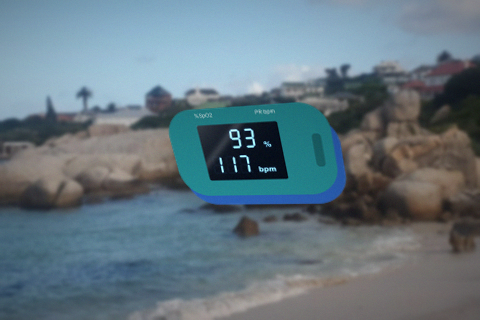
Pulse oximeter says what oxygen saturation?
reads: 93 %
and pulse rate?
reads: 117 bpm
